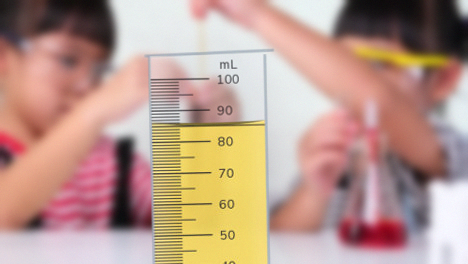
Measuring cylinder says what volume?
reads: 85 mL
